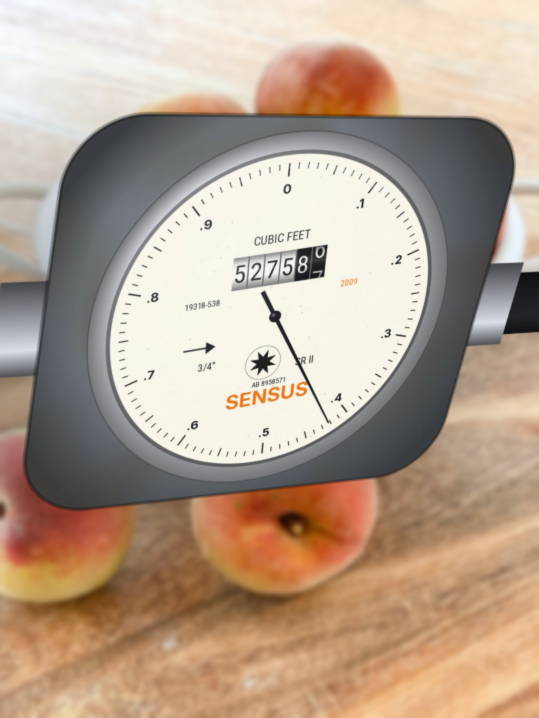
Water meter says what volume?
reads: 527586.42 ft³
